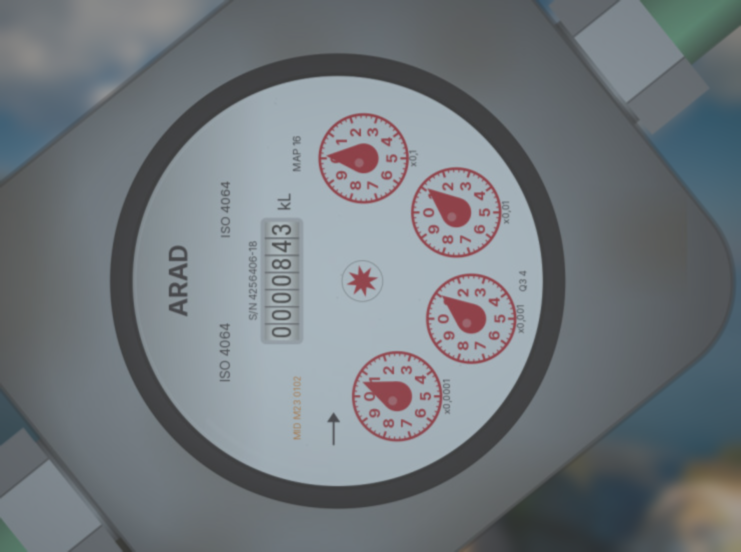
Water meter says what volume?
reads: 843.0110 kL
